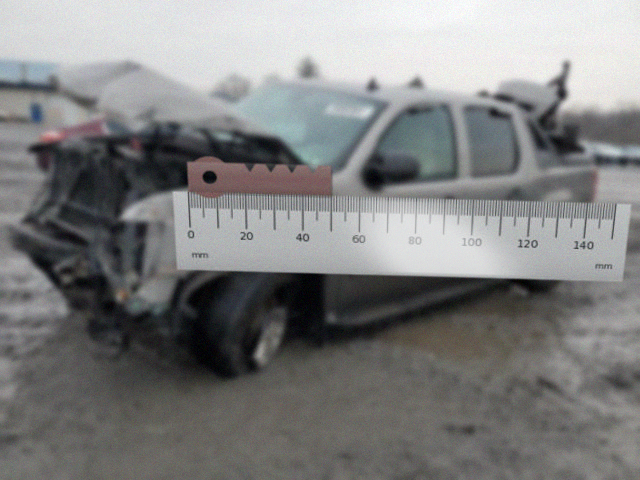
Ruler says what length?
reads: 50 mm
